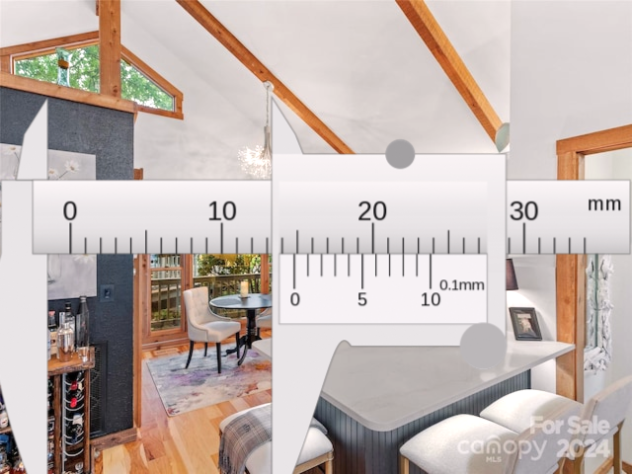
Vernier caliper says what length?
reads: 14.8 mm
